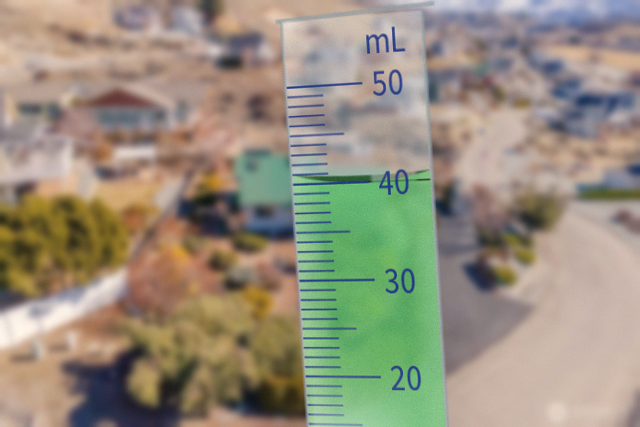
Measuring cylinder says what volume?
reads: 40 mL
